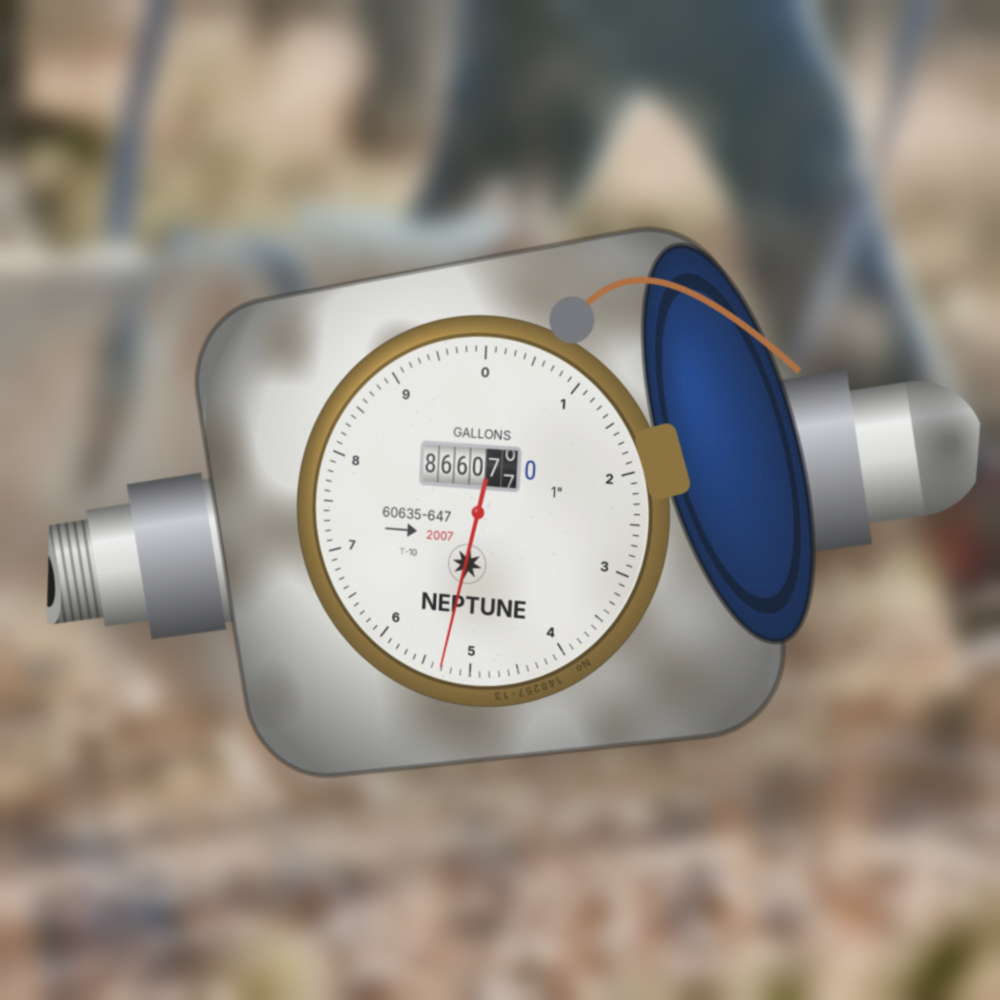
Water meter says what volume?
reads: 8660765.3 gal
